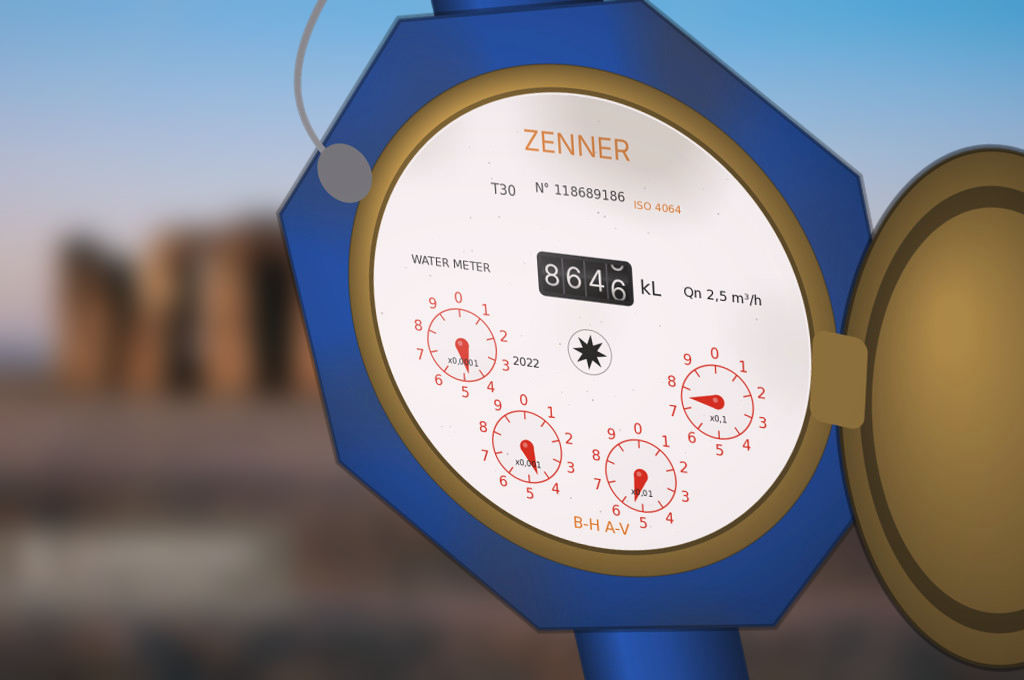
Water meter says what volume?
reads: 8645.7544 kL
